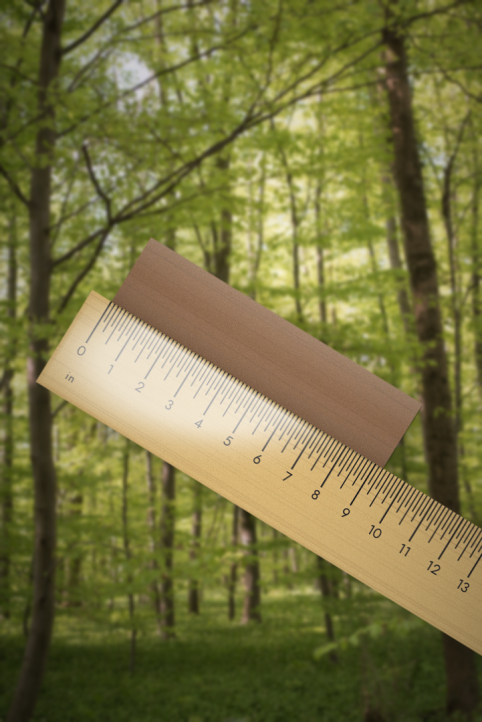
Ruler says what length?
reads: 9.25 in
